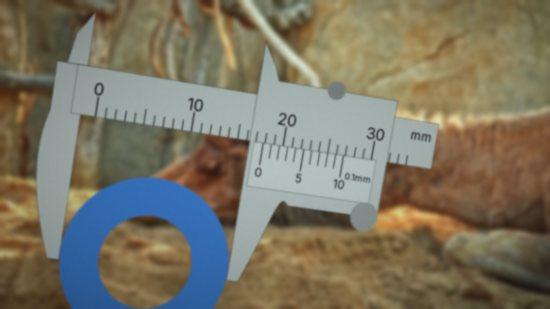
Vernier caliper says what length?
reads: 17.8 mm
